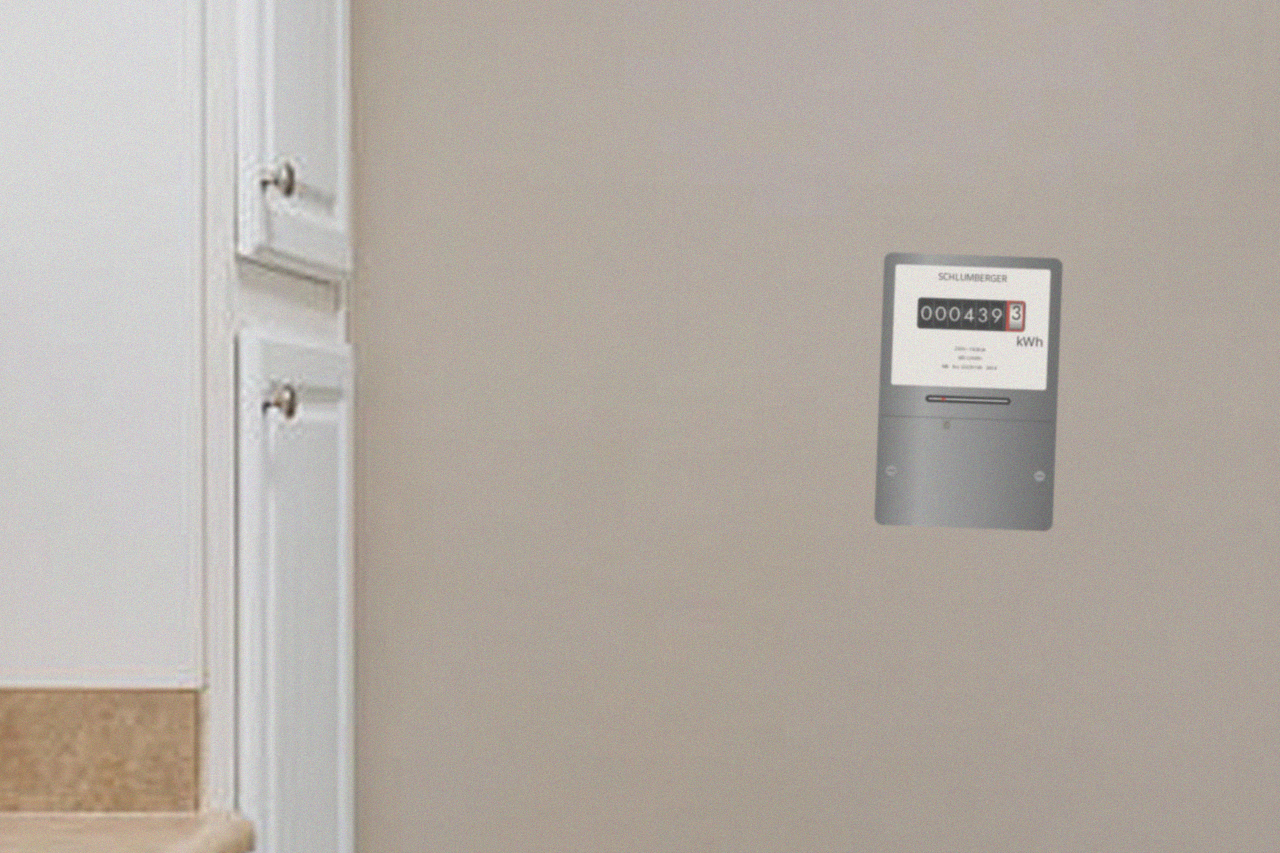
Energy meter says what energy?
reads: 439.3 kWh
